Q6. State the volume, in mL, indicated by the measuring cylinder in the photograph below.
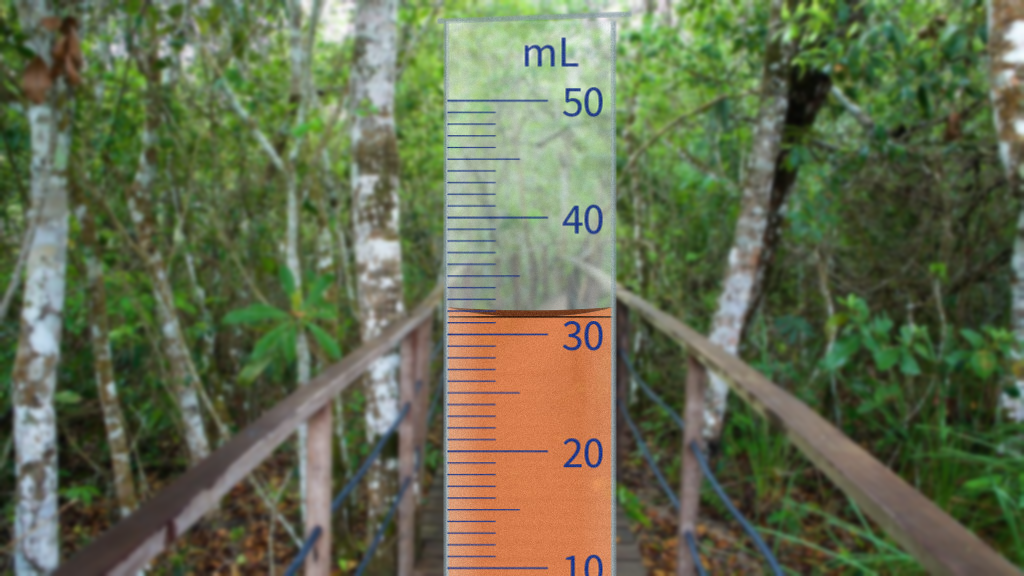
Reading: 31.5 mL
